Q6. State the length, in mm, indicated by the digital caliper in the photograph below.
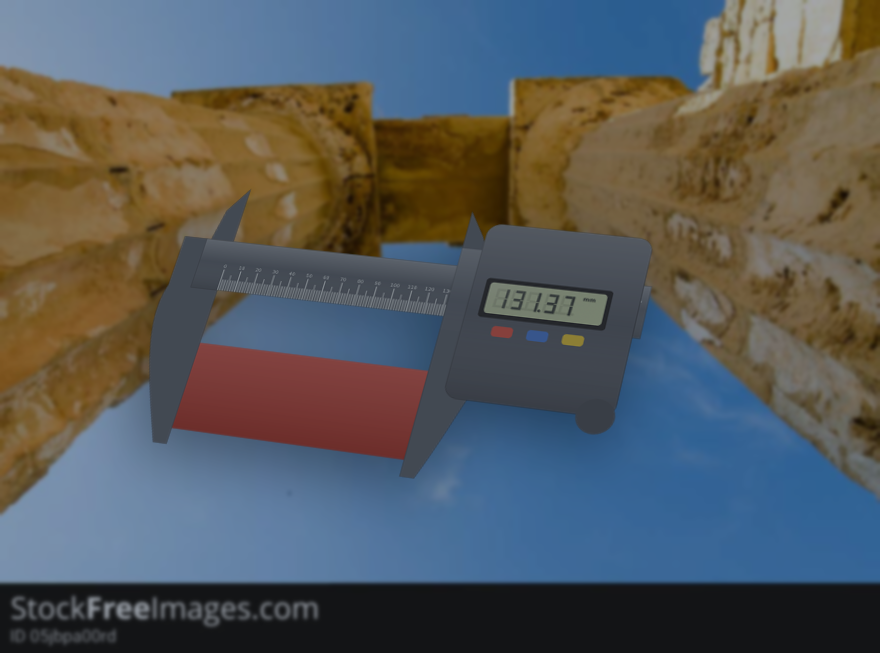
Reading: 131.37 mm
